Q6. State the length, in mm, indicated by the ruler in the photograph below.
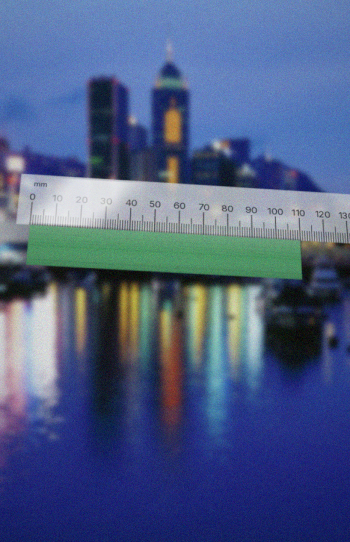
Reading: 110 mm
